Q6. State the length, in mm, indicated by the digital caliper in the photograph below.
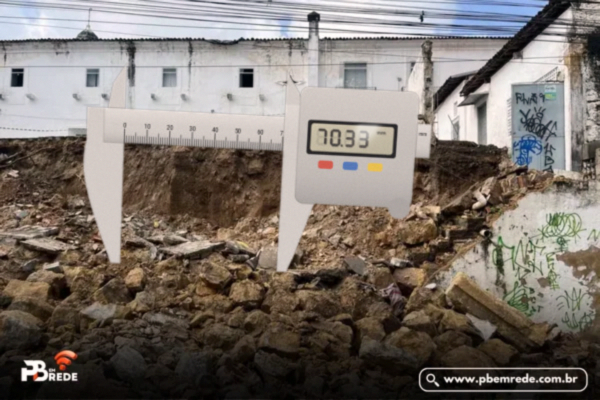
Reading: 70.33 mm
